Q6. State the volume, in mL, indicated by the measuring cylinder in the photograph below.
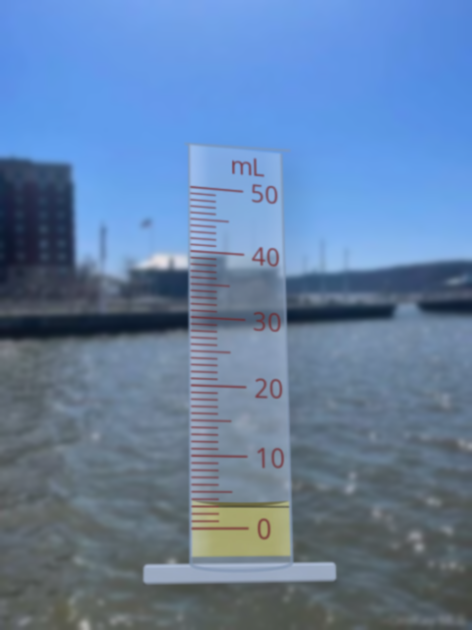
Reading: 3 mL
